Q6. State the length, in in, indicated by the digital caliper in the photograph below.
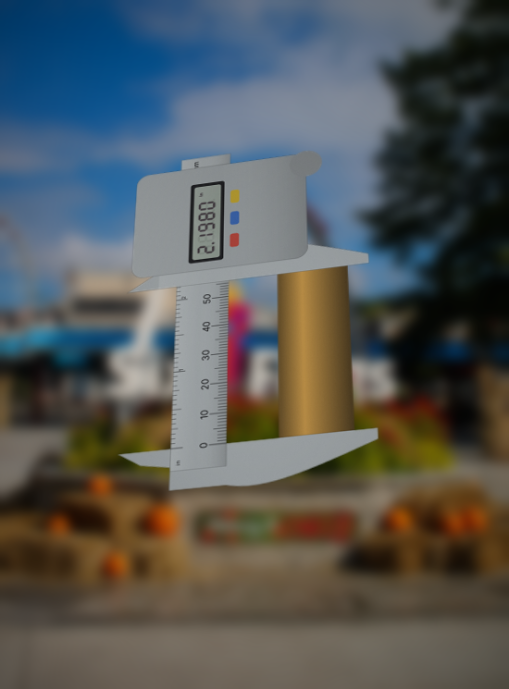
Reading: 2.1980 in
